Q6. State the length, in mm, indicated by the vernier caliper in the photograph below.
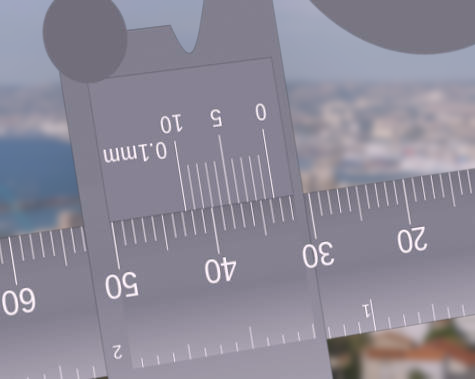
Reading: 33.6 mm
